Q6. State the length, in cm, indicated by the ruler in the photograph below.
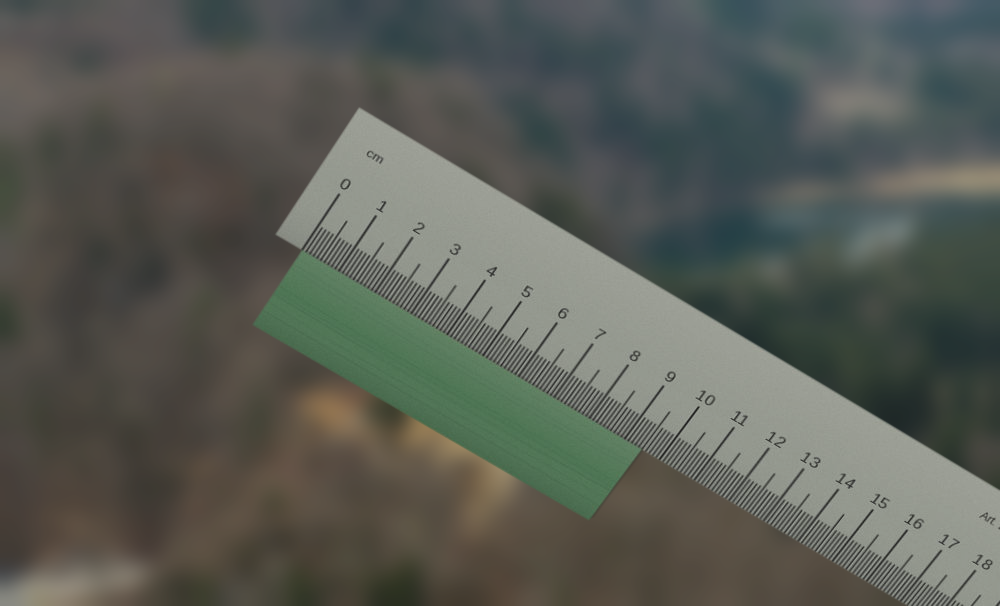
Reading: 9.5 cm
